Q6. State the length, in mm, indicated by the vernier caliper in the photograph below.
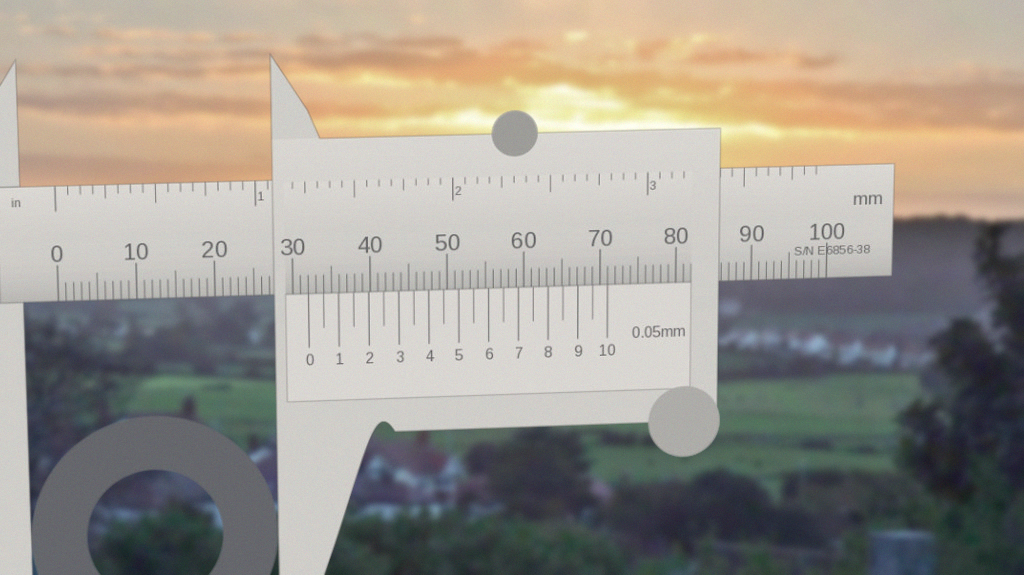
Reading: 32.0 mm
